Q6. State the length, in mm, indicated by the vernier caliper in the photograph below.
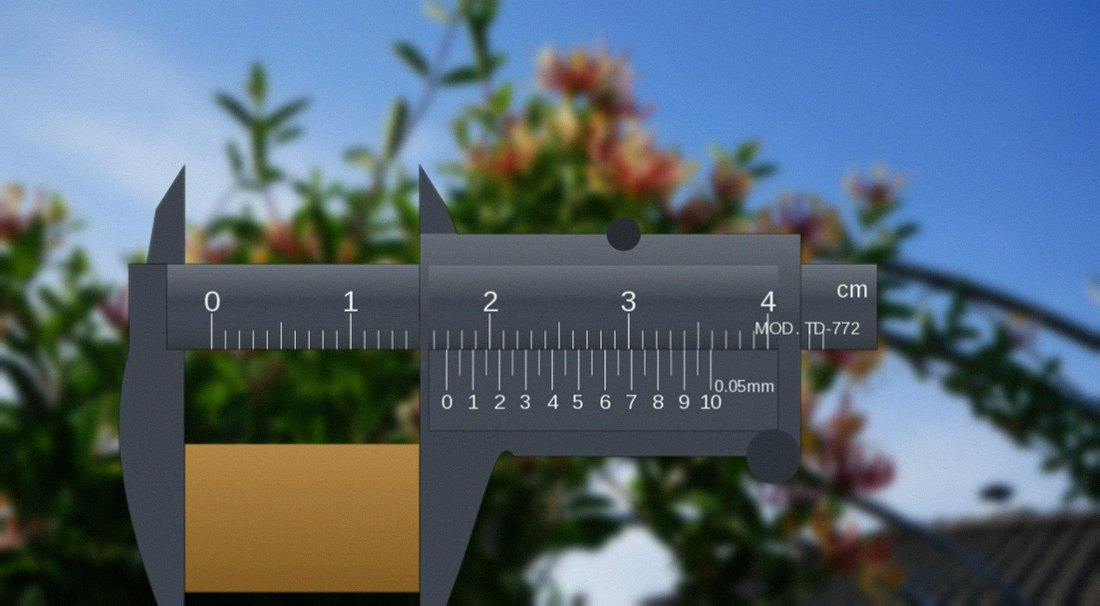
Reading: 16.9 mm
